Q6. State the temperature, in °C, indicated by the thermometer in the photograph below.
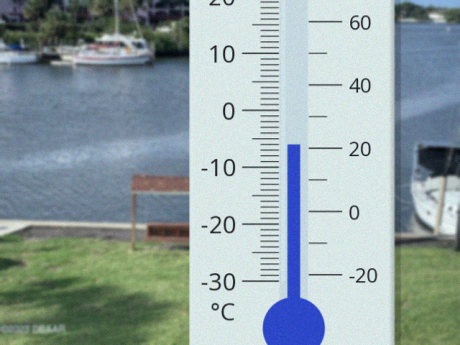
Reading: -6 °C
